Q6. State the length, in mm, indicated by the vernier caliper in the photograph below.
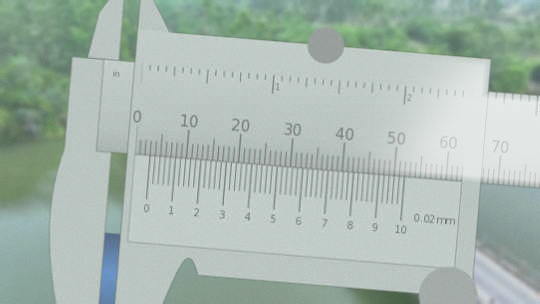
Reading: 3.0 mm
